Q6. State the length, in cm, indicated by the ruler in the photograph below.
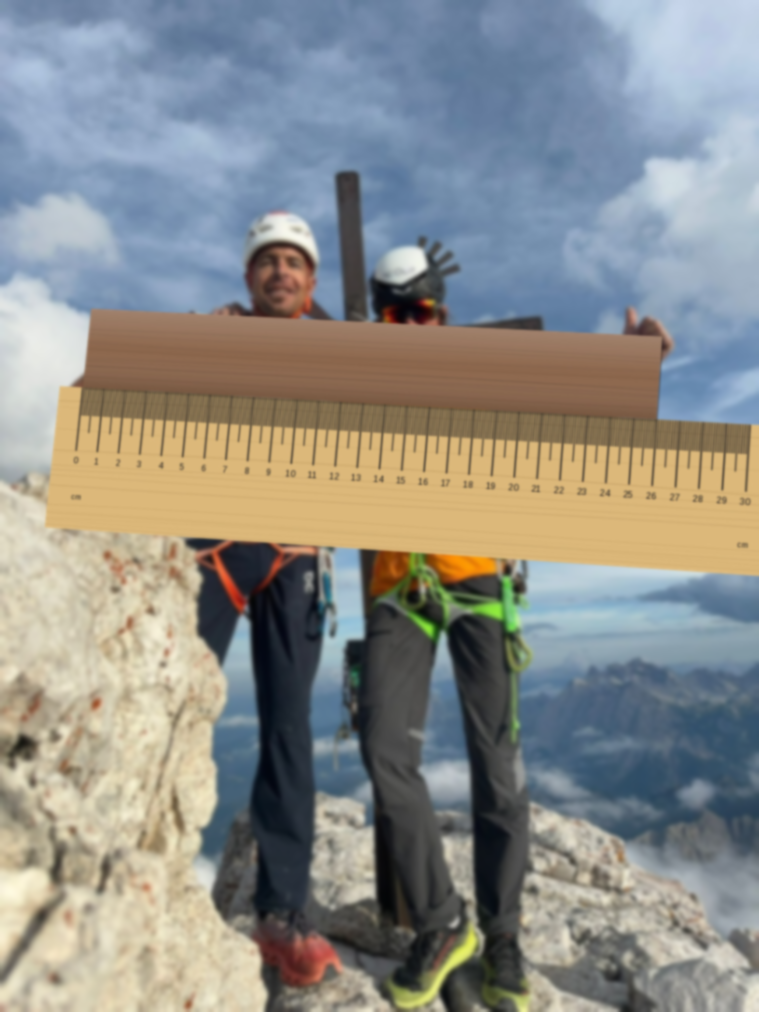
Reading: 26 cm
